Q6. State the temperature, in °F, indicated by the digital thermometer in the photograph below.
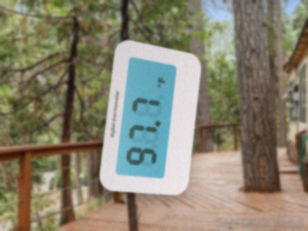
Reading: 97.7 °F
